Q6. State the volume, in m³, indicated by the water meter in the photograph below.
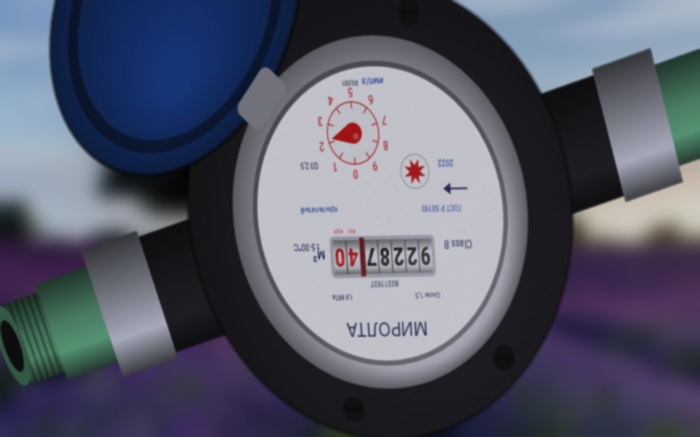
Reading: 92287.402 m³
